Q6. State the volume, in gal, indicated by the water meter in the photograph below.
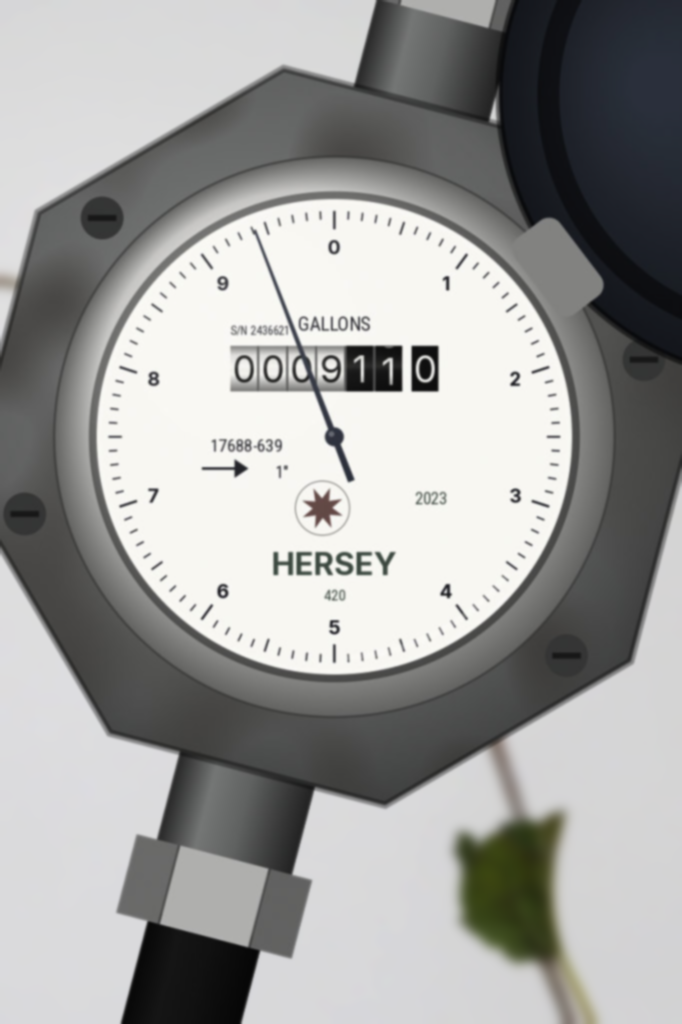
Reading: 9109.4 gal
